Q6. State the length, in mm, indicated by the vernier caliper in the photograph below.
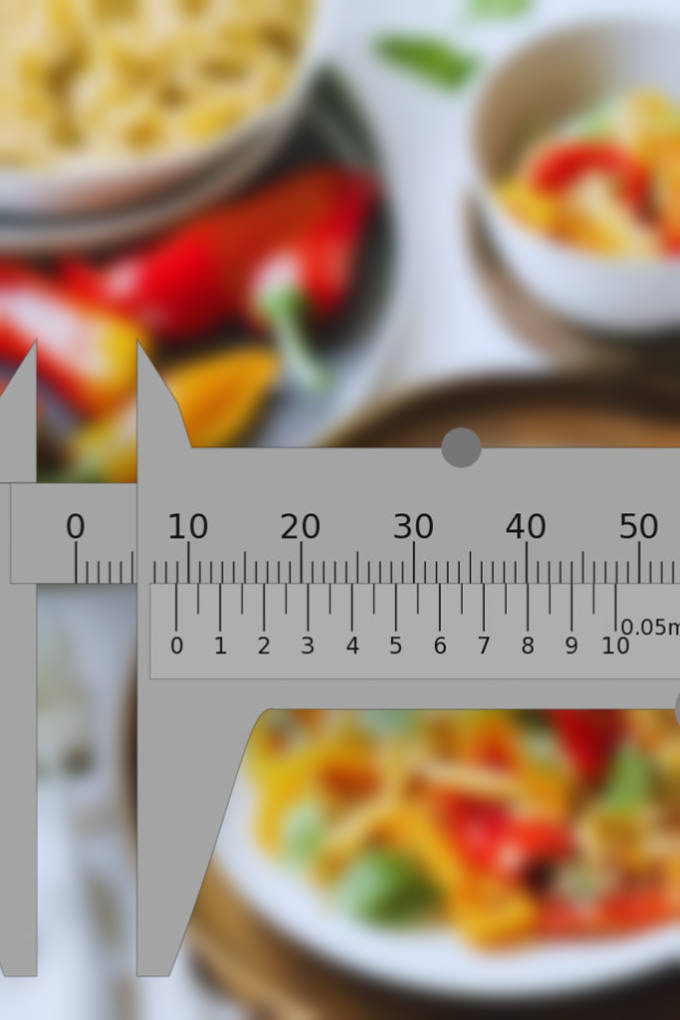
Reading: 8.9 mm
